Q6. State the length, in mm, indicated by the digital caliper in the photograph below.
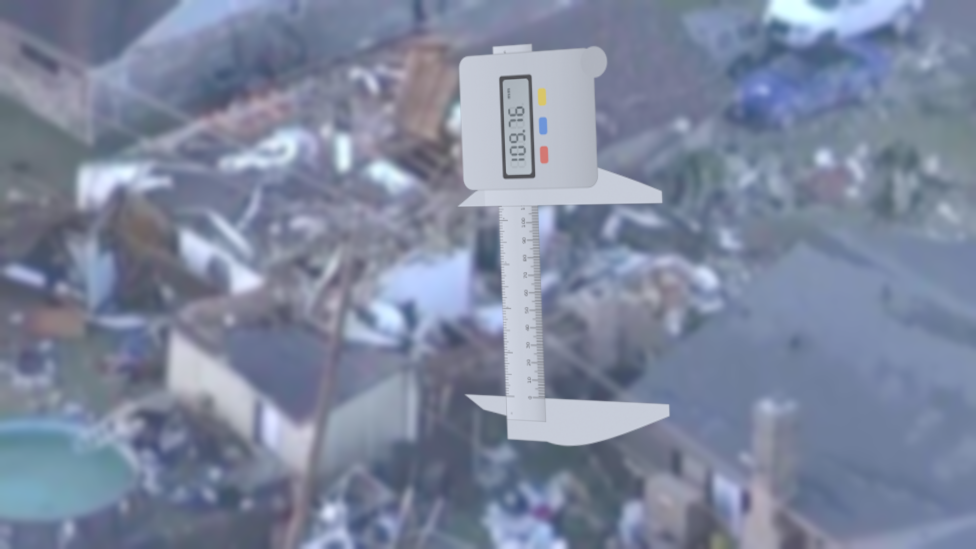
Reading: 109.76 mm
